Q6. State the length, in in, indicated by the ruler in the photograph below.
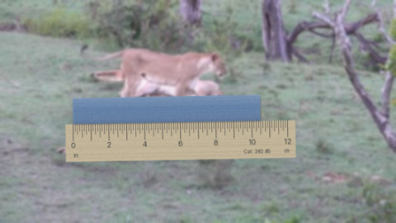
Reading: 10.5 in
